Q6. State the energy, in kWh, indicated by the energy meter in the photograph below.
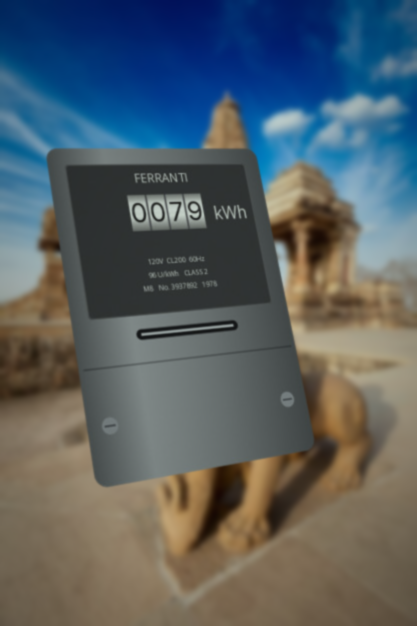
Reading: 79 kWh
